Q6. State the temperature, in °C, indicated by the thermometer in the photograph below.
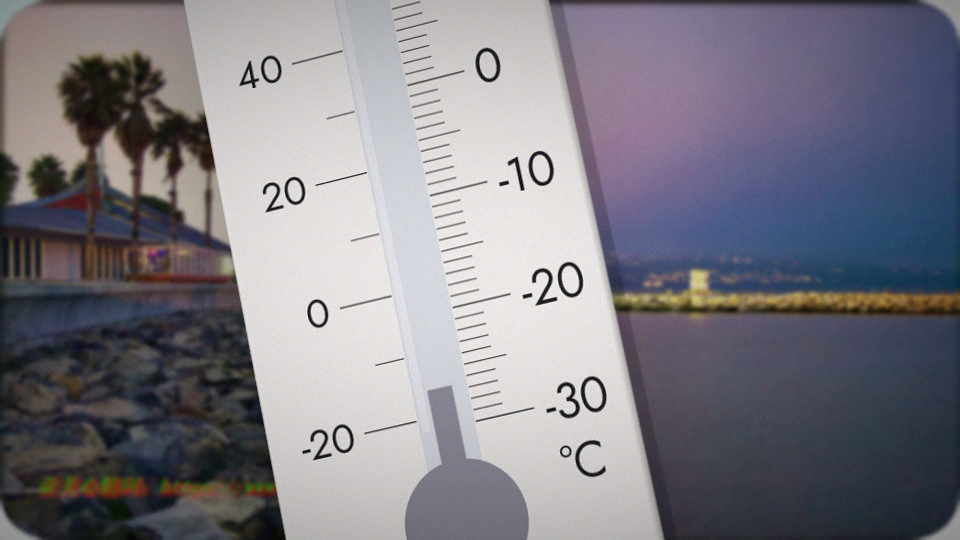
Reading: -26.5 °C
